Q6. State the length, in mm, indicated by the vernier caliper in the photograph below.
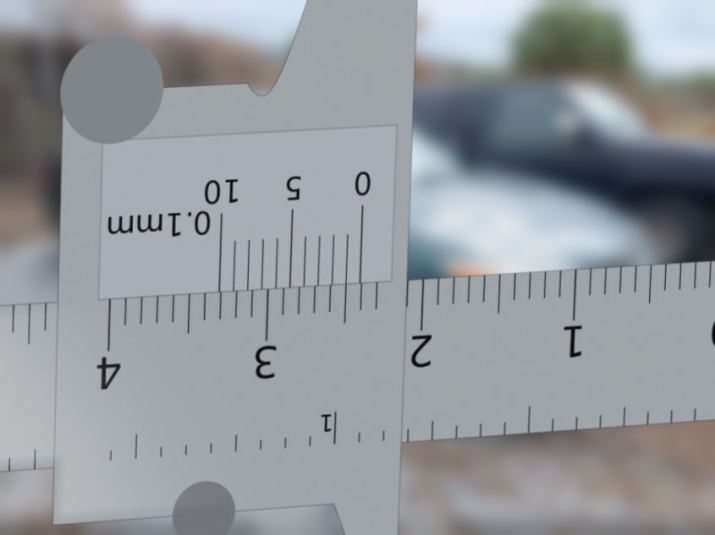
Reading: 24.1 mm
